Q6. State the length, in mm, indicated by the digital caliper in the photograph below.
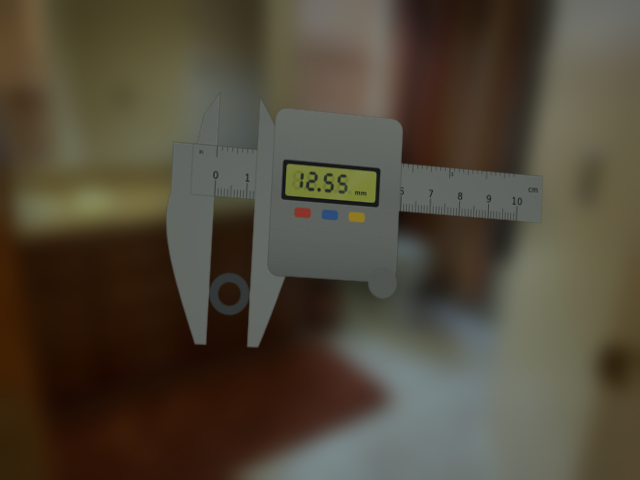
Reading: 12.55 mm
